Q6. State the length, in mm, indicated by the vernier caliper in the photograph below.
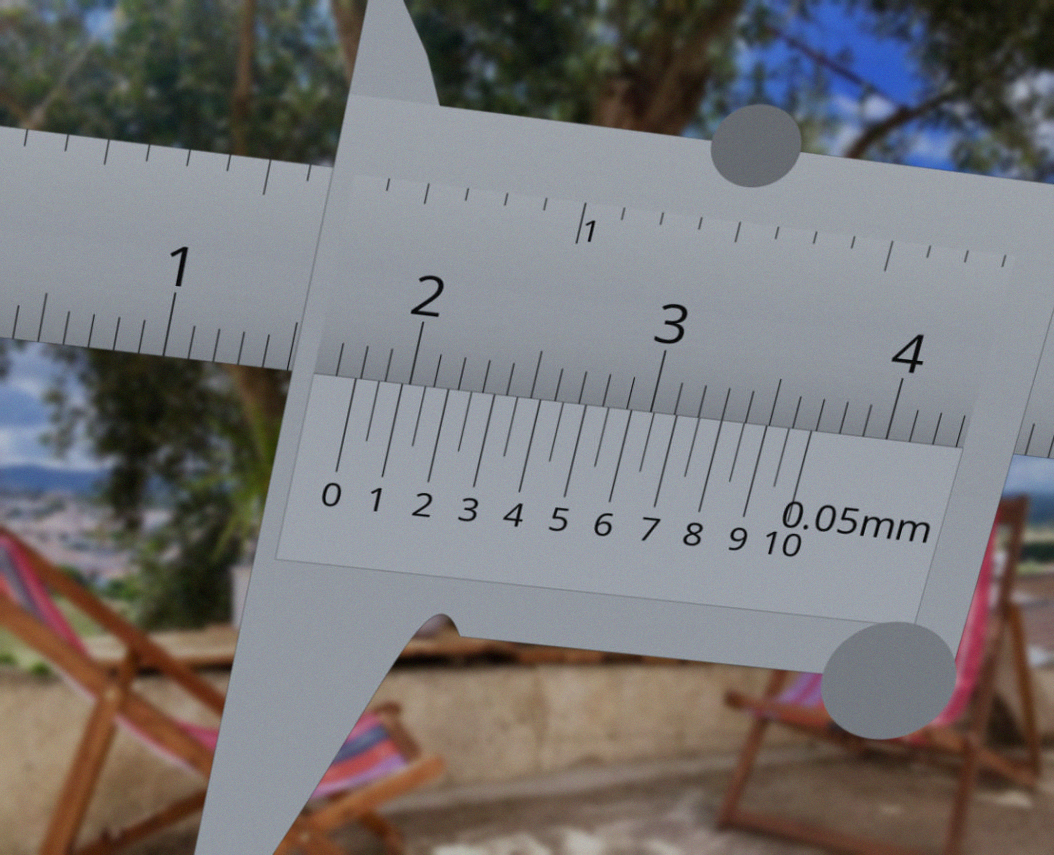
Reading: 17.80 mm
